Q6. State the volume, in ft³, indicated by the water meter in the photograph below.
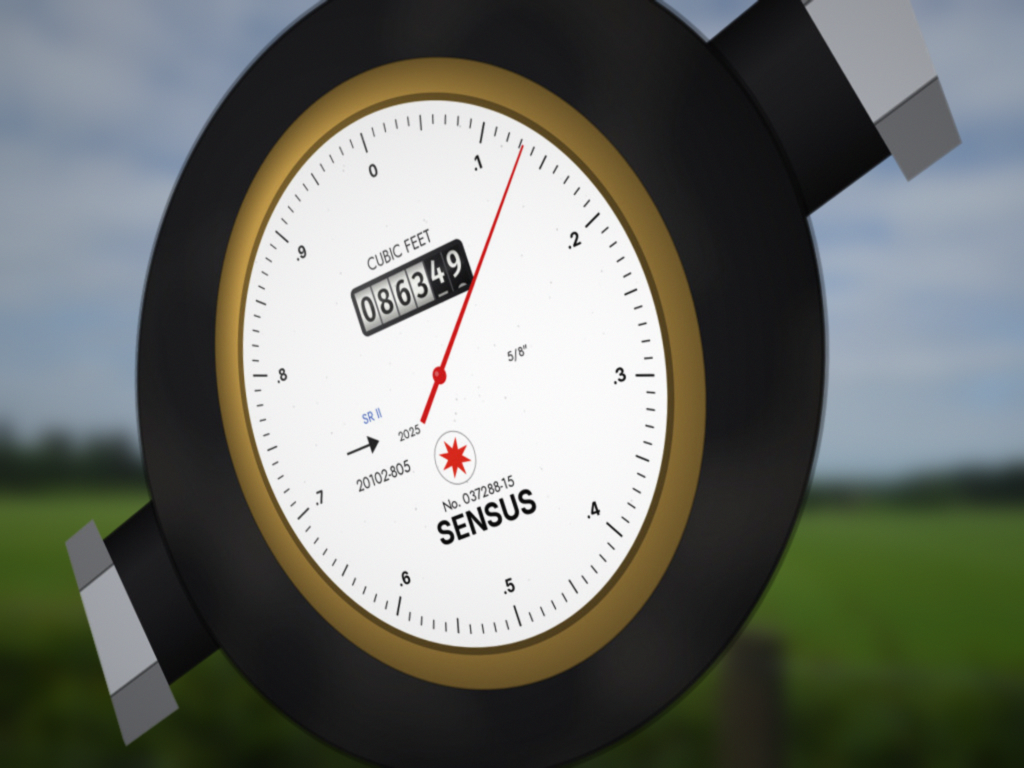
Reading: 86349.13 ft³
